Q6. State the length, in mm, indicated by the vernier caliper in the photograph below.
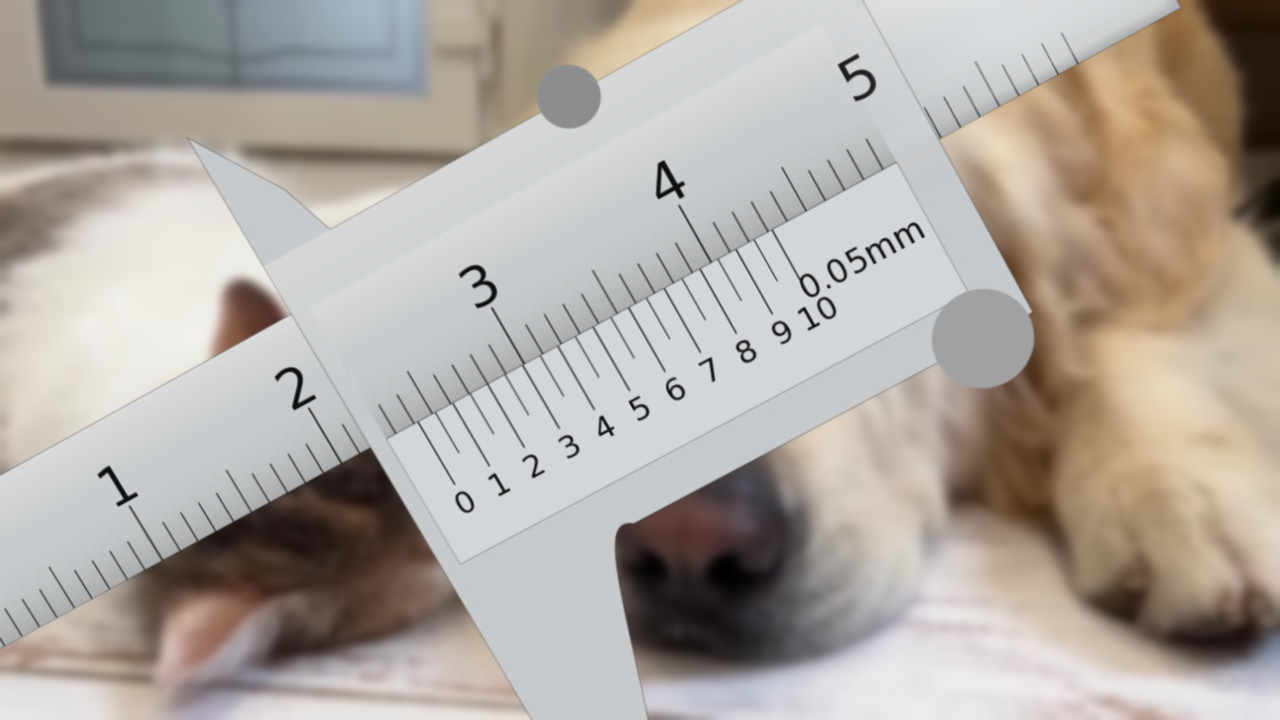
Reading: 24.2 mm
